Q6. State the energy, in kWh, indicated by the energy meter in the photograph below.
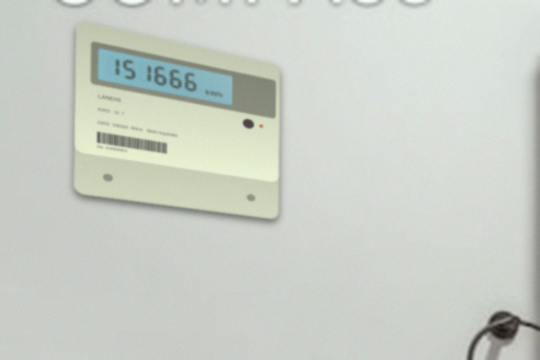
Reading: 151666 kWh
